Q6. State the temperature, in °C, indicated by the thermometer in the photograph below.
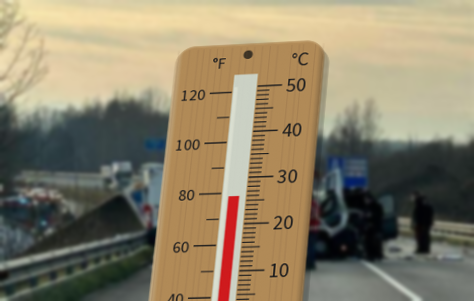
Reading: 26 °C
